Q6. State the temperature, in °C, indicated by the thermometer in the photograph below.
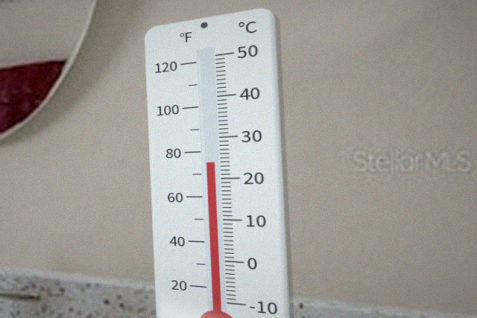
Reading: 24 °C
